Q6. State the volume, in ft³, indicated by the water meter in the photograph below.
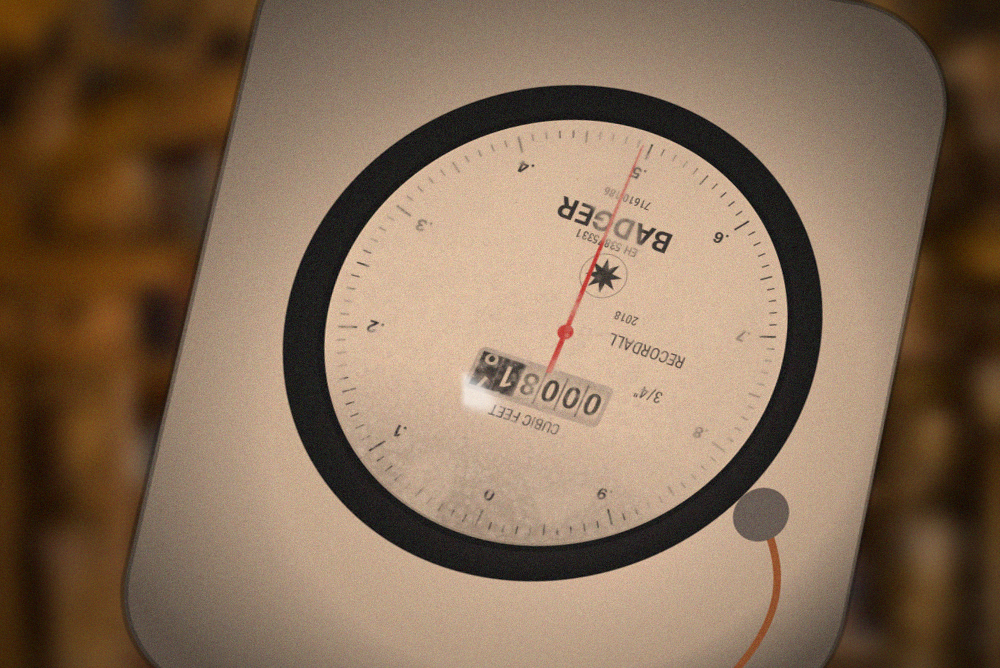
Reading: 817.49 ft³
